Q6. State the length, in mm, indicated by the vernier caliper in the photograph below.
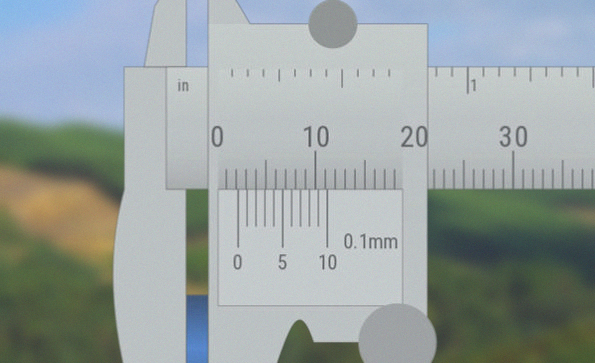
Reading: 2.2 mm
